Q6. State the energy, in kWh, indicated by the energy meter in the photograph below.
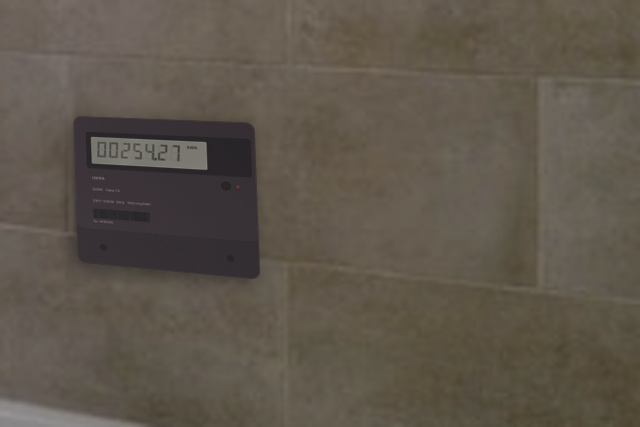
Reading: 254.27 kWh
